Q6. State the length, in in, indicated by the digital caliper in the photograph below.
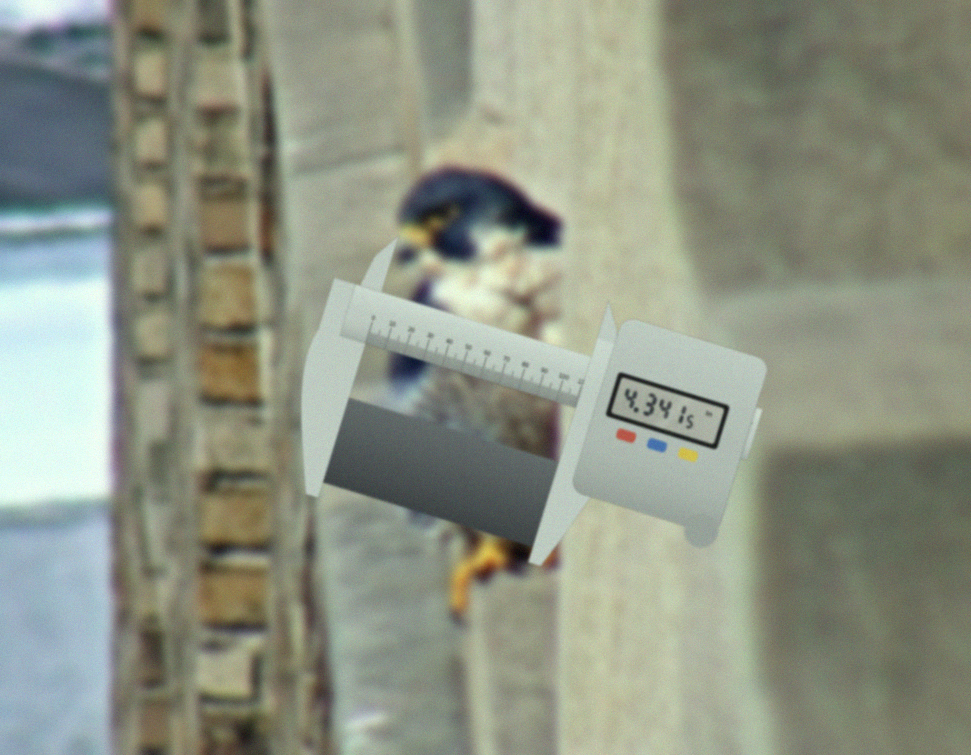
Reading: 4.3415 in
